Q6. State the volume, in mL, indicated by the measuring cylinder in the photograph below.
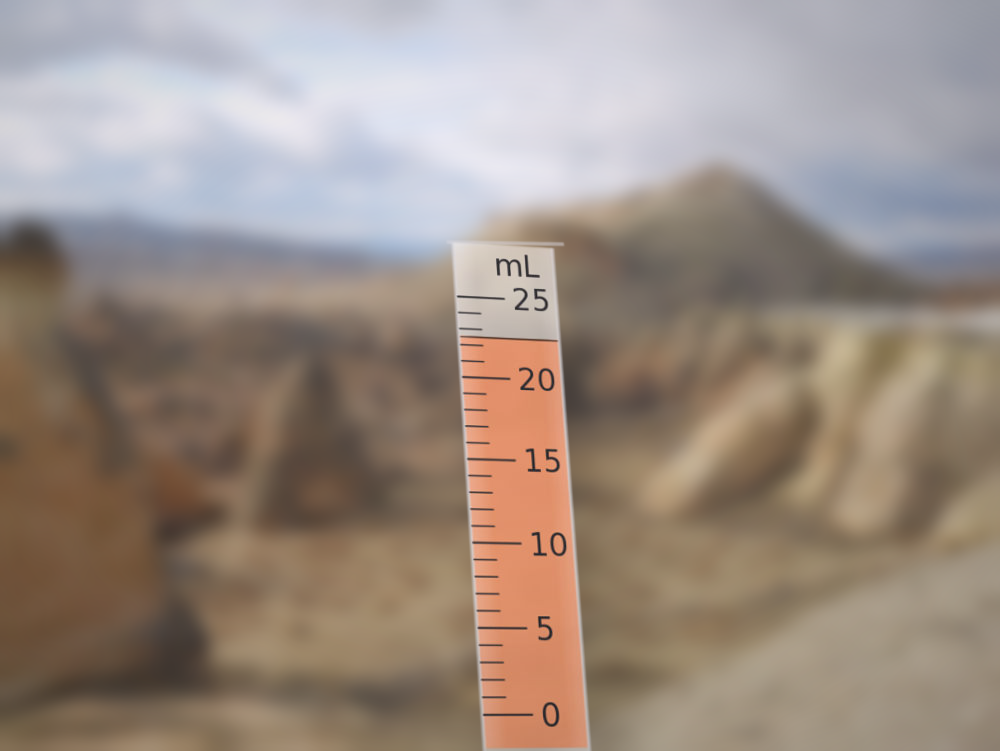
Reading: 22.5 mL
